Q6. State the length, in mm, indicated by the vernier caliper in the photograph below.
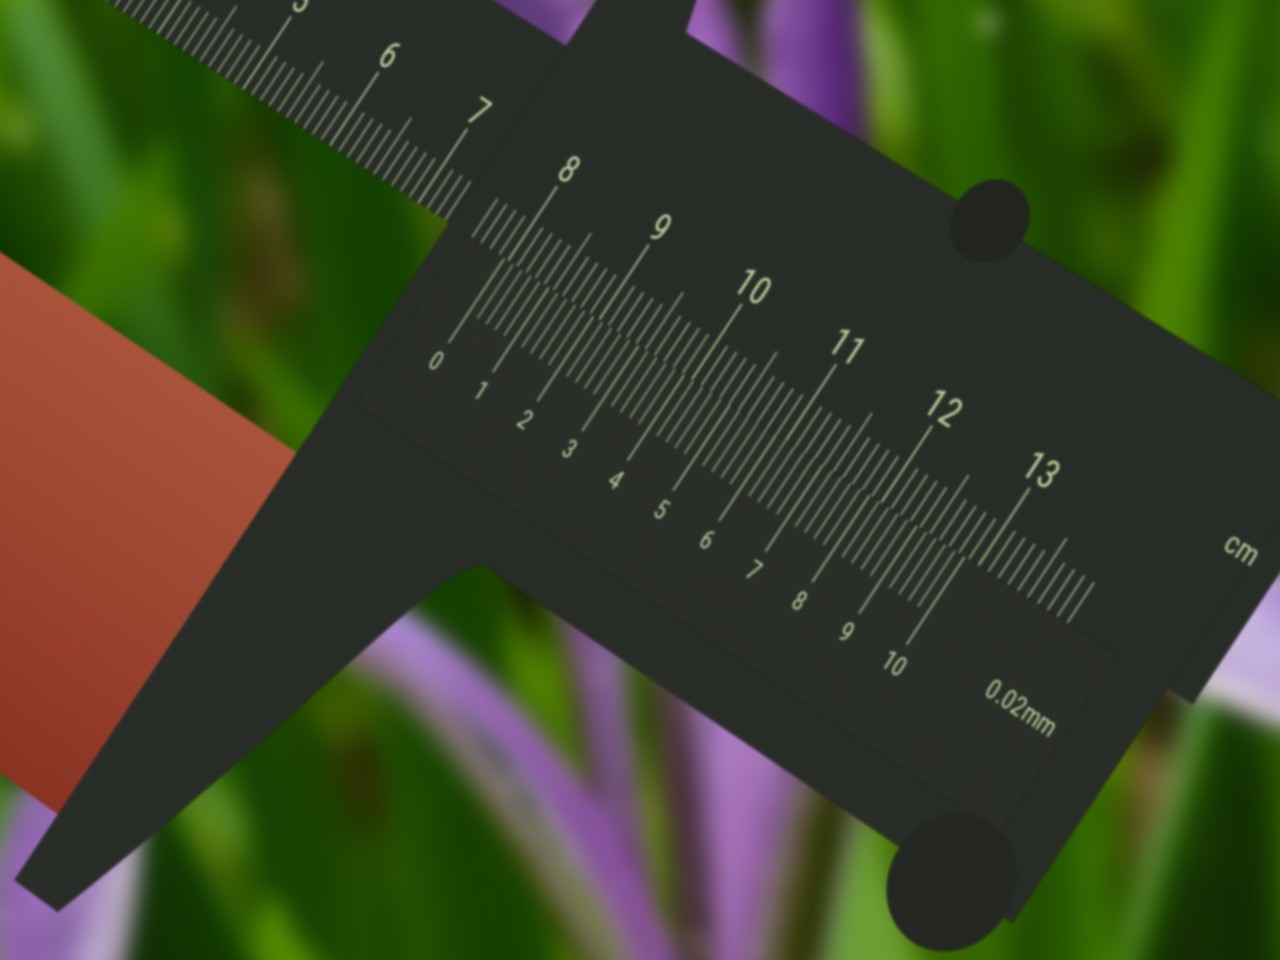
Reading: 79.6 mm
